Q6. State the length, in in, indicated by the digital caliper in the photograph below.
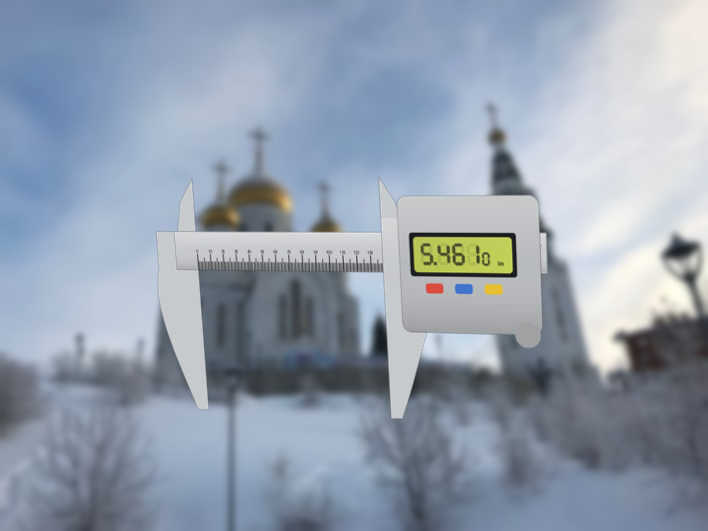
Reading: 5.4610 in
